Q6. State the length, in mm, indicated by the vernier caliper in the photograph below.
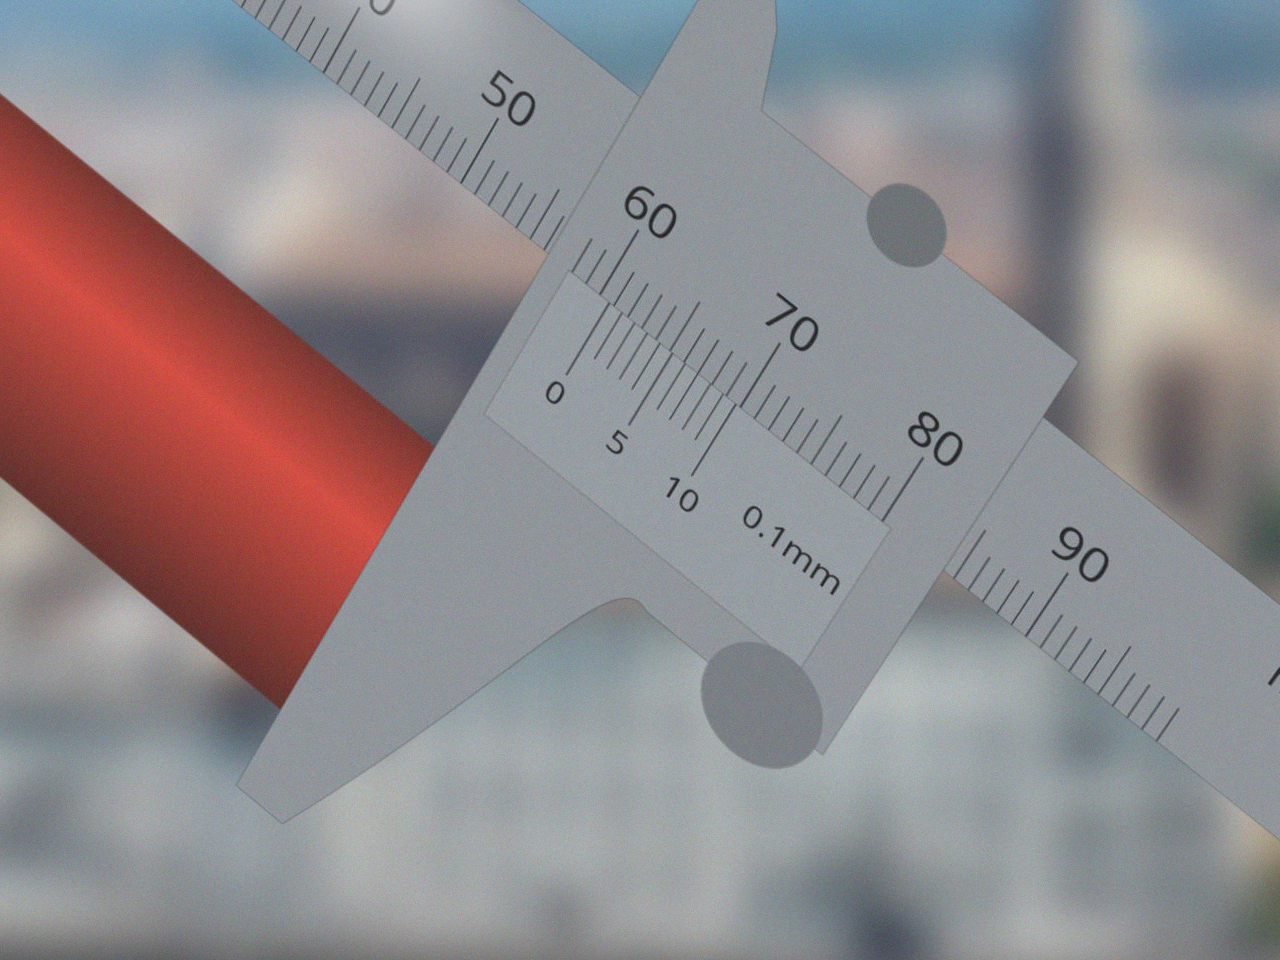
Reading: 60.7 mm
